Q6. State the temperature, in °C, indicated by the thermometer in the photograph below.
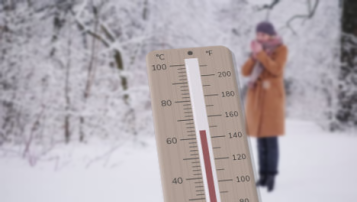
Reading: 64 °C
